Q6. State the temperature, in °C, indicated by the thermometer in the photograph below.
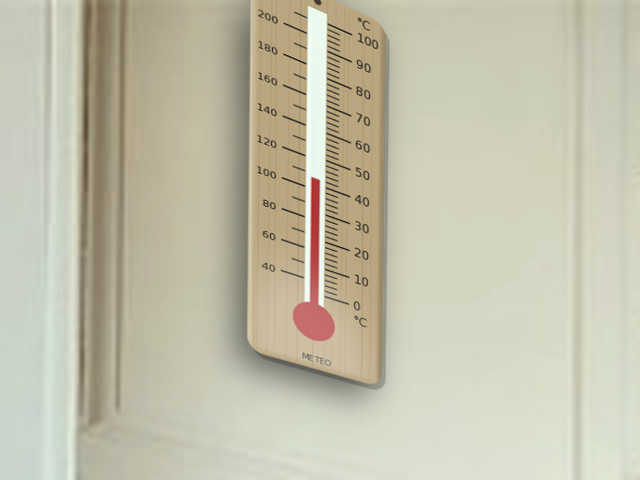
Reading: 42 °C
